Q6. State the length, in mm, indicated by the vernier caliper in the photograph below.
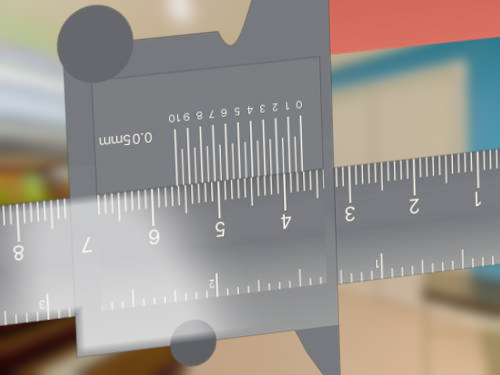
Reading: 37.2 mm
